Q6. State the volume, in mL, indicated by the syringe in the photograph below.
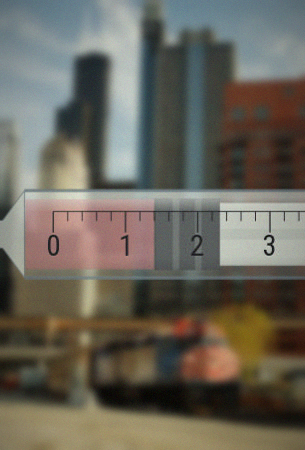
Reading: 1.4 mL
